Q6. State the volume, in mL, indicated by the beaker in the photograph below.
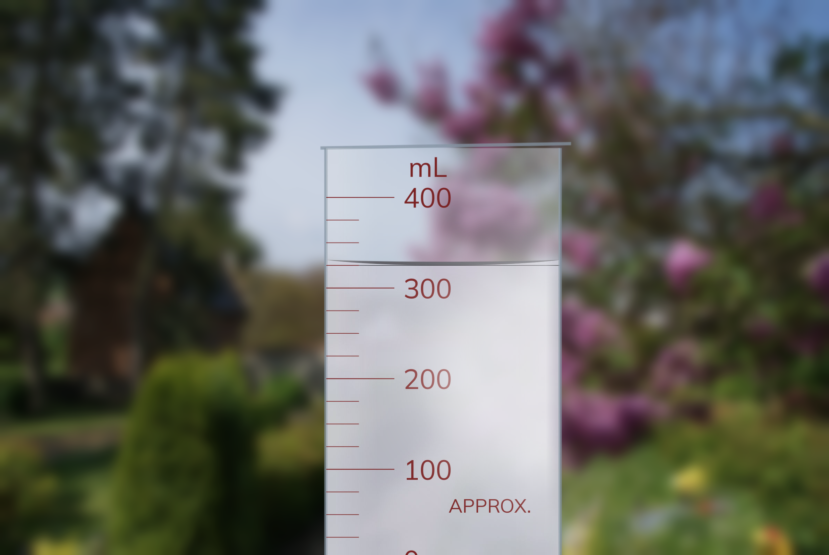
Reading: 325 mL
